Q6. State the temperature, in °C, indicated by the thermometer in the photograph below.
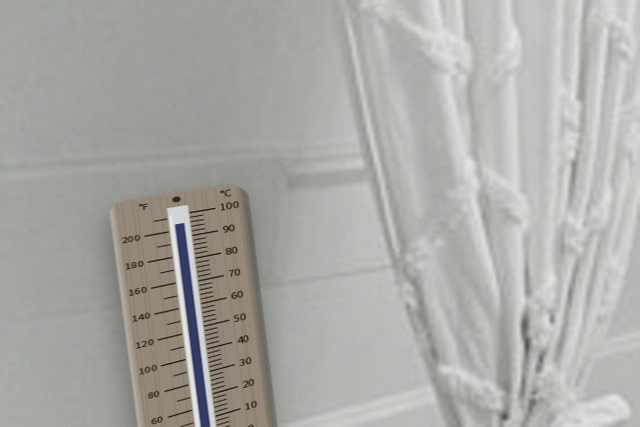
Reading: 96 °C
